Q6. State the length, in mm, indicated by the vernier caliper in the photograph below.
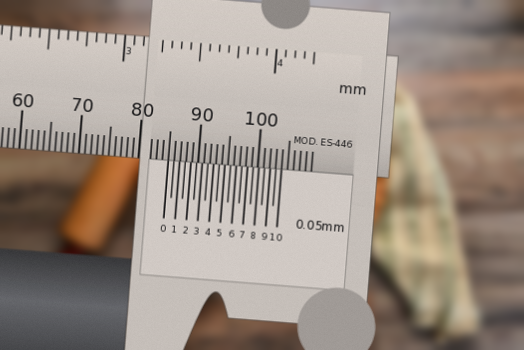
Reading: 85.0 mm
